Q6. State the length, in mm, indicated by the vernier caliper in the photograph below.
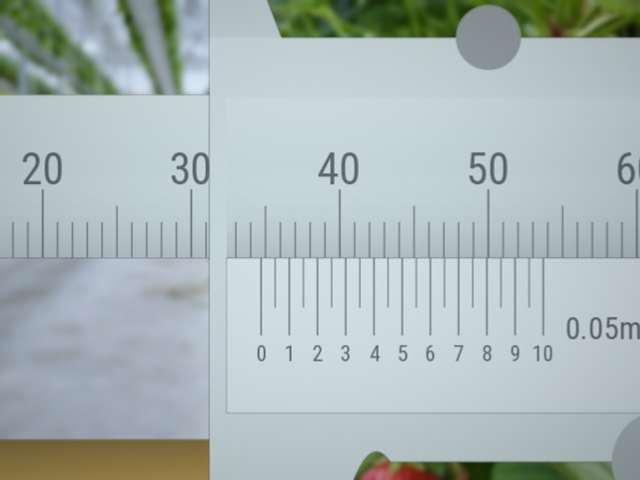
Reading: 34.7 mm
